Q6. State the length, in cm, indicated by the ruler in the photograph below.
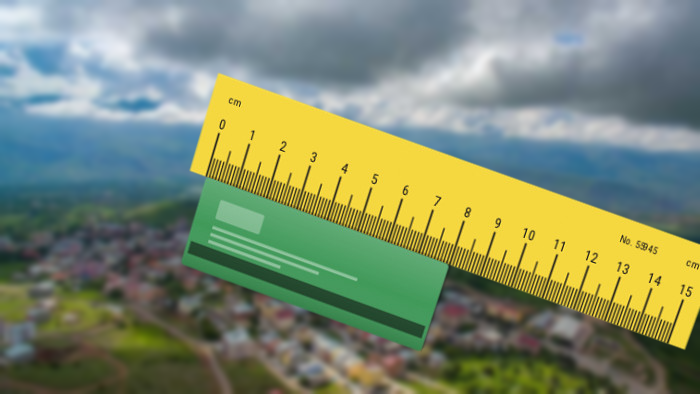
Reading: 8 cm
